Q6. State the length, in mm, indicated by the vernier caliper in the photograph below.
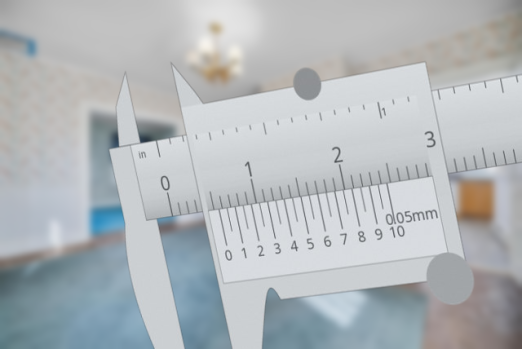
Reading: 5.6 mm
